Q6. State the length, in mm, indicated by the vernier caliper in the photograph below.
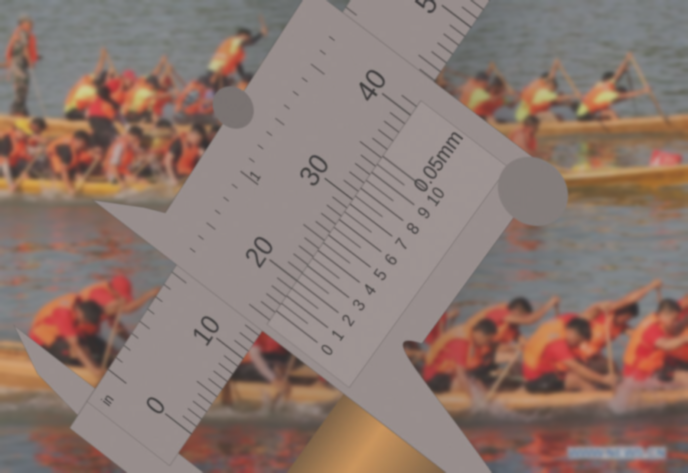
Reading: 16.2 mm
